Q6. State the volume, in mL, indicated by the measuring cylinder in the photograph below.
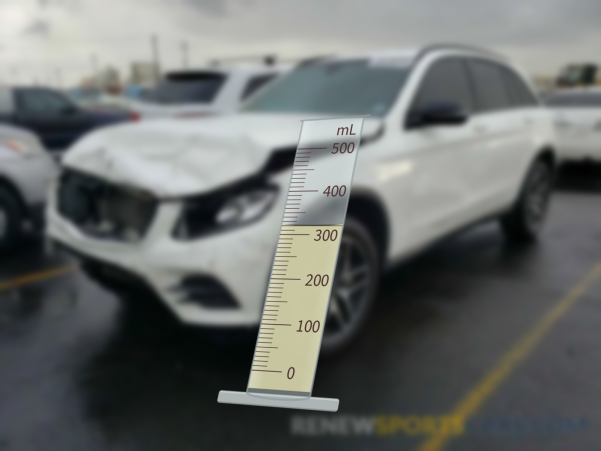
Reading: 320 mL
